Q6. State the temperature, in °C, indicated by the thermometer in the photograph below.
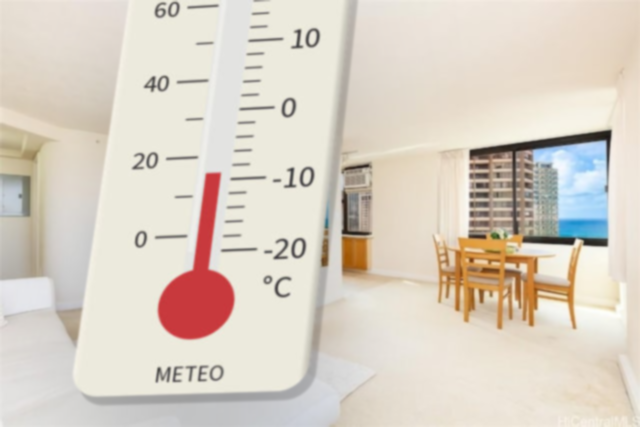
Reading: -9 °C
